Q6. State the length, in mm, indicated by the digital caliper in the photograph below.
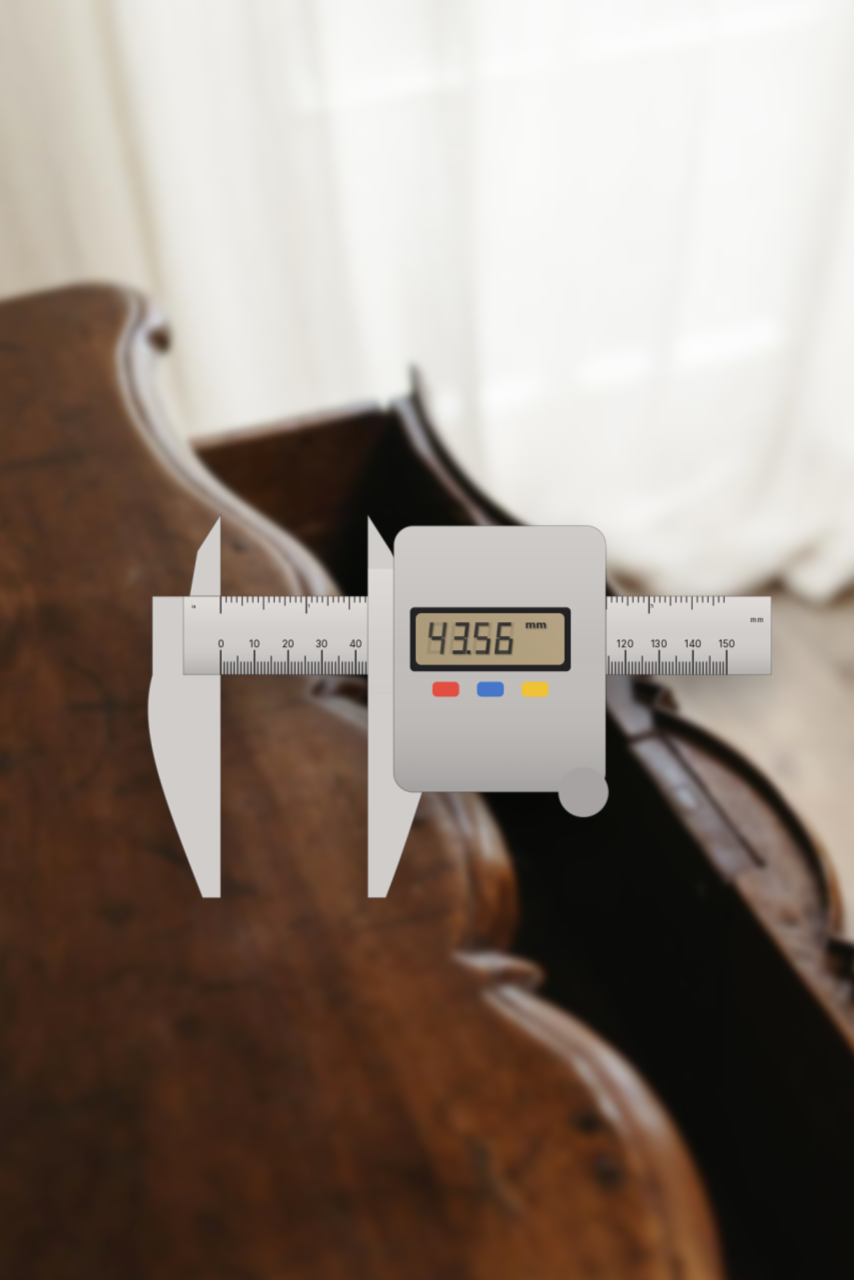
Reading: 43.56 mm
